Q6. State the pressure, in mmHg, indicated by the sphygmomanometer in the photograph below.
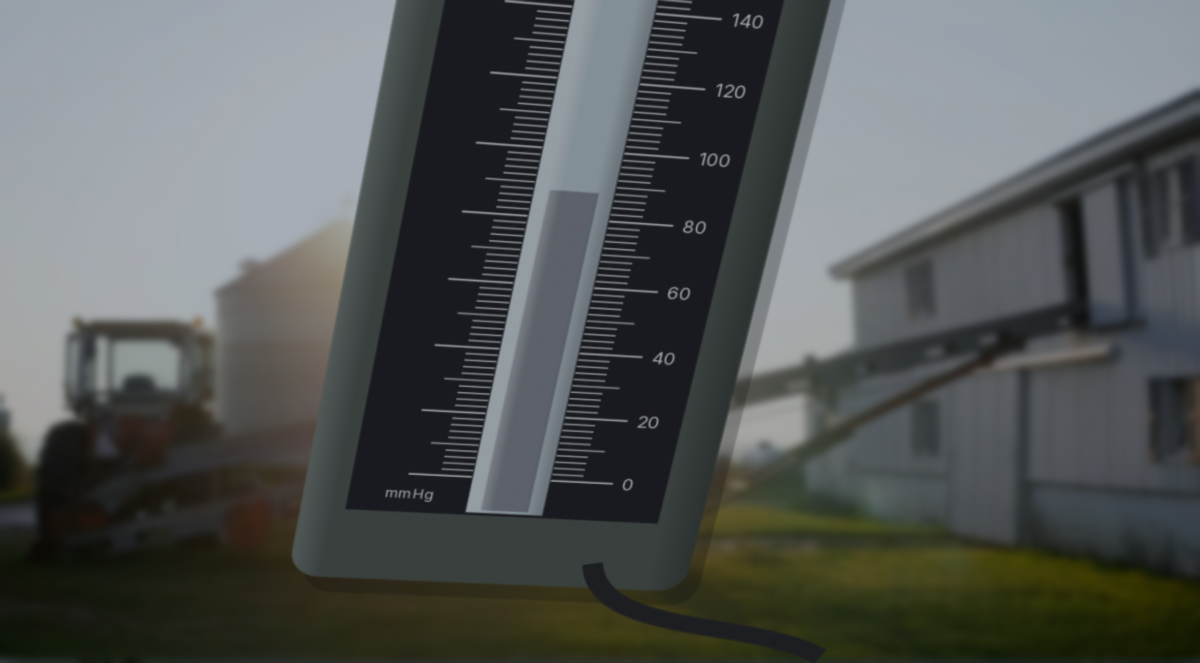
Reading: 88 mmHg
